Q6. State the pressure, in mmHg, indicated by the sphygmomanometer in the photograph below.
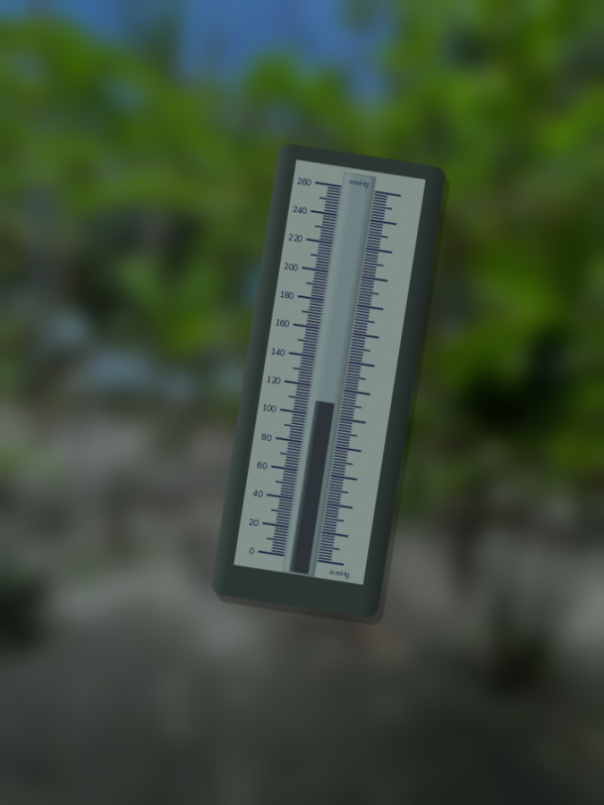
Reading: 110 mmHg
